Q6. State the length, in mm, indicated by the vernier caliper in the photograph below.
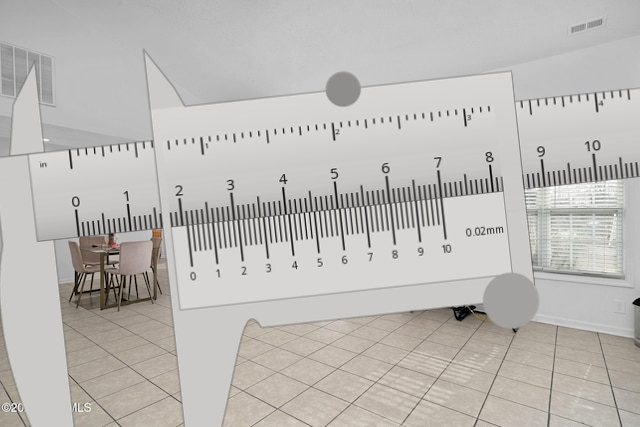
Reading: 21.0 mm
